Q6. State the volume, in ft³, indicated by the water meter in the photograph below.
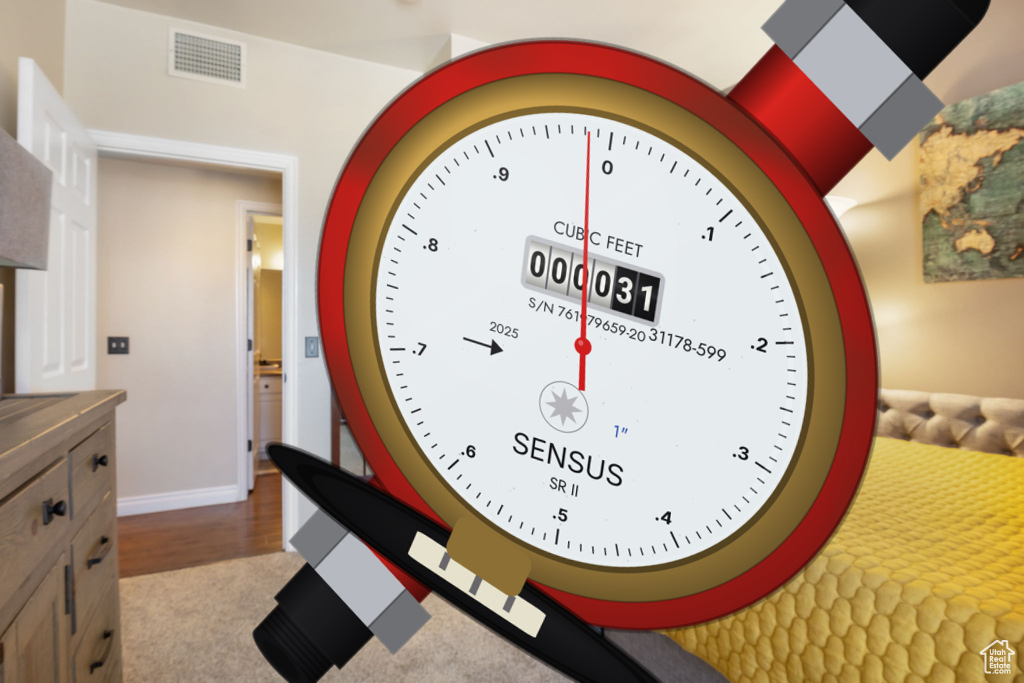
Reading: 30.98 ft³
